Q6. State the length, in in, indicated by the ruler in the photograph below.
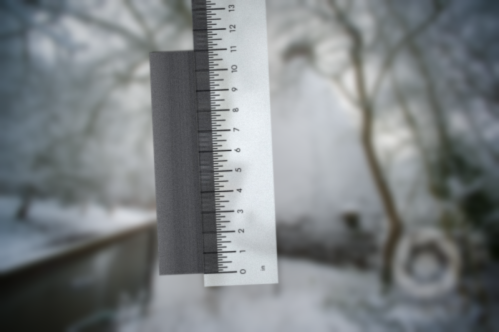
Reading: 11 in
